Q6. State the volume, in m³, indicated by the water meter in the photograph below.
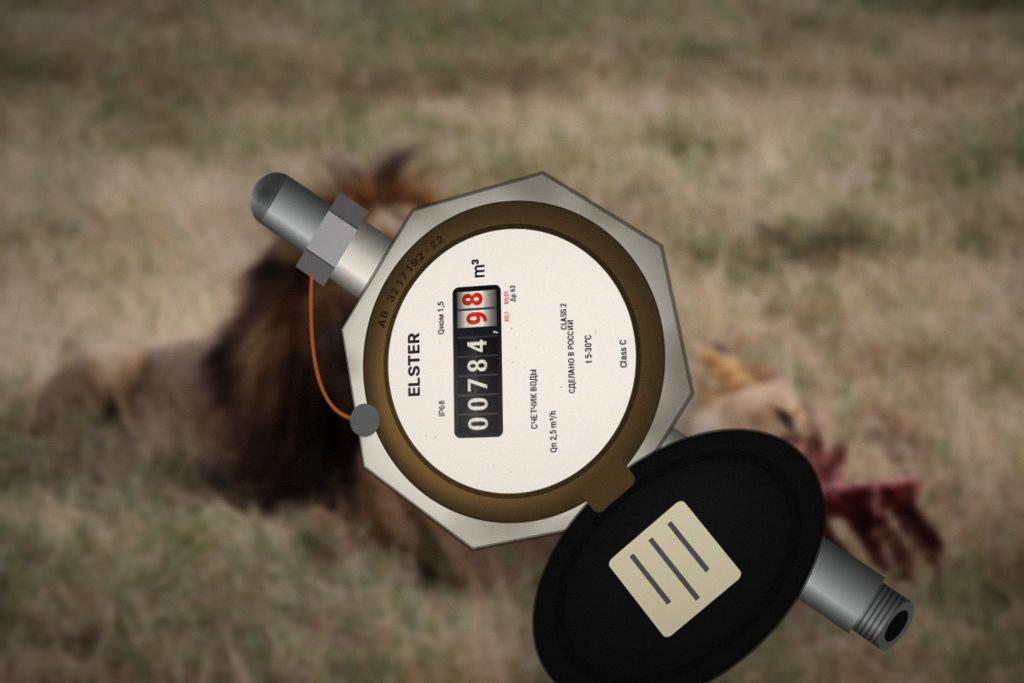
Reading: 784.98 m³
